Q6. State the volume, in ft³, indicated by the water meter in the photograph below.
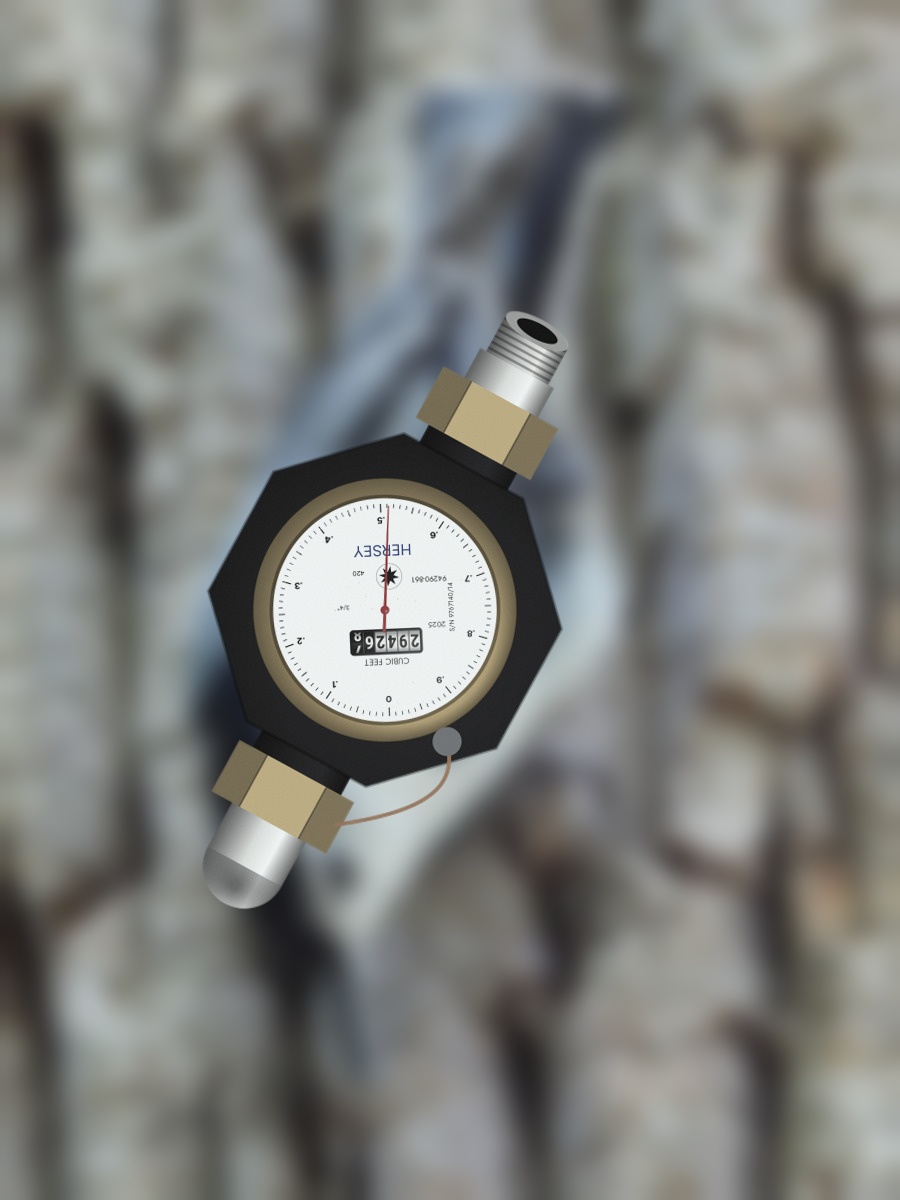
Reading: 294267.51 ft³
